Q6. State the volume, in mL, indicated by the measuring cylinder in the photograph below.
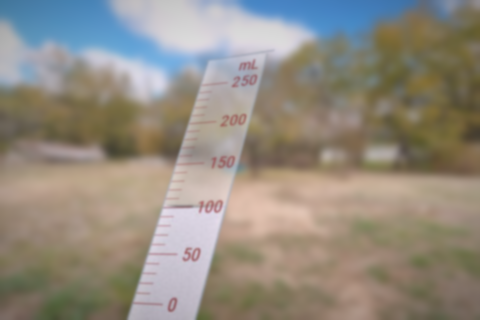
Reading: 100 mL
